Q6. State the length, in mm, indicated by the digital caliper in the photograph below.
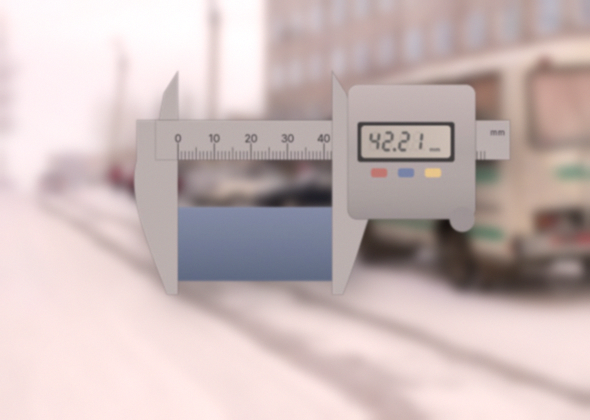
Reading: 42.21 mm
